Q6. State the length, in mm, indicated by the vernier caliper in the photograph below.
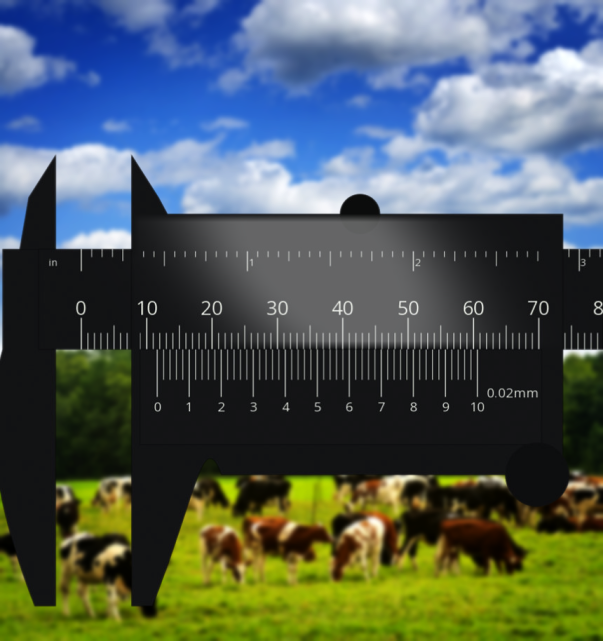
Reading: 11.6 mm
